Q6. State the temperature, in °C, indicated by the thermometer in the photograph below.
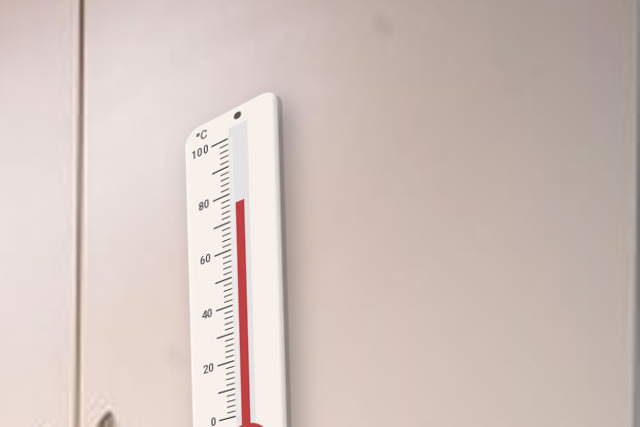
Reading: 76 °C
